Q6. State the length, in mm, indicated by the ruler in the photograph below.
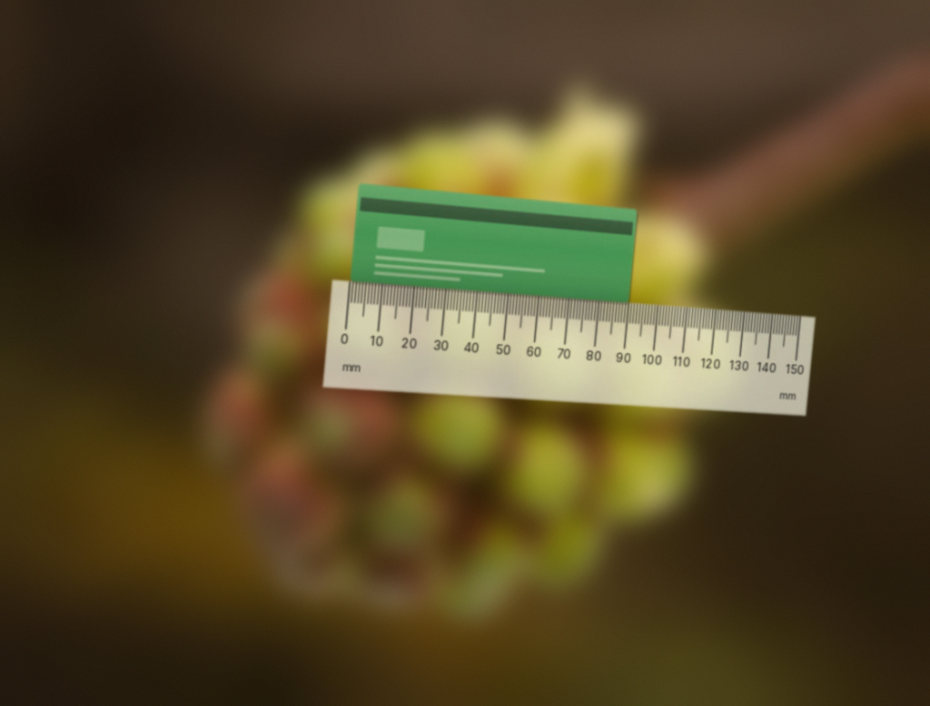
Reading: 90 mm
